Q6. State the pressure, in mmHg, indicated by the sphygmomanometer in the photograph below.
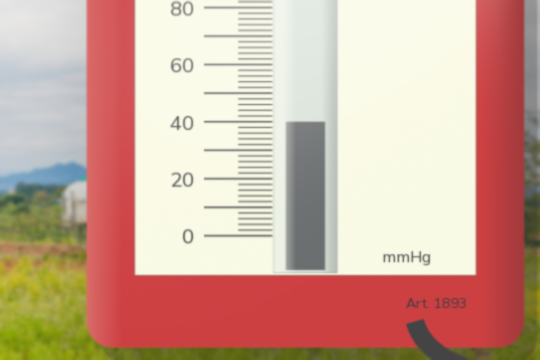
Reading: 40 mmHg
